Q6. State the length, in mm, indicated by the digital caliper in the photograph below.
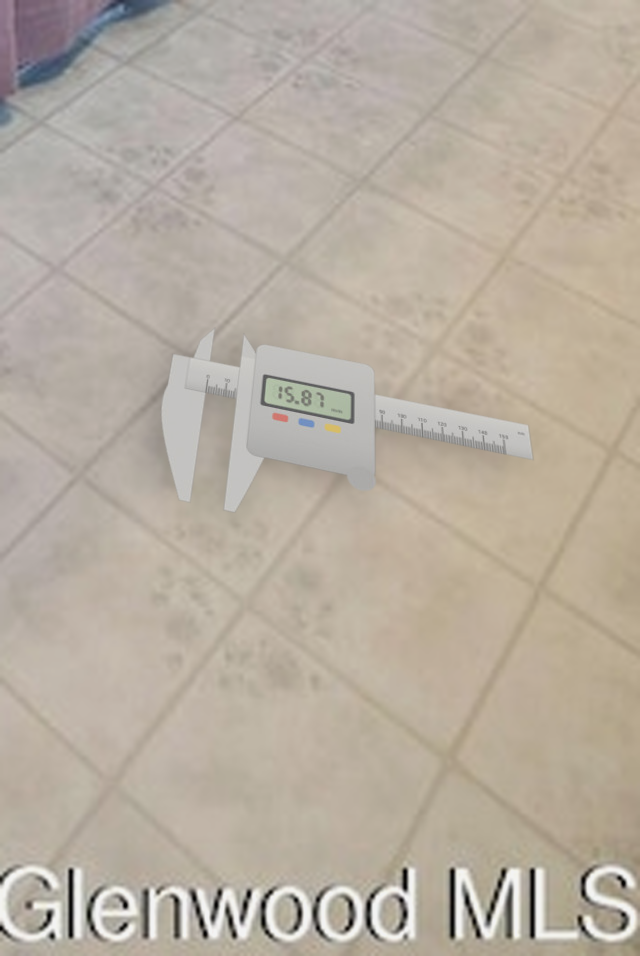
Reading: 15.87 mm
